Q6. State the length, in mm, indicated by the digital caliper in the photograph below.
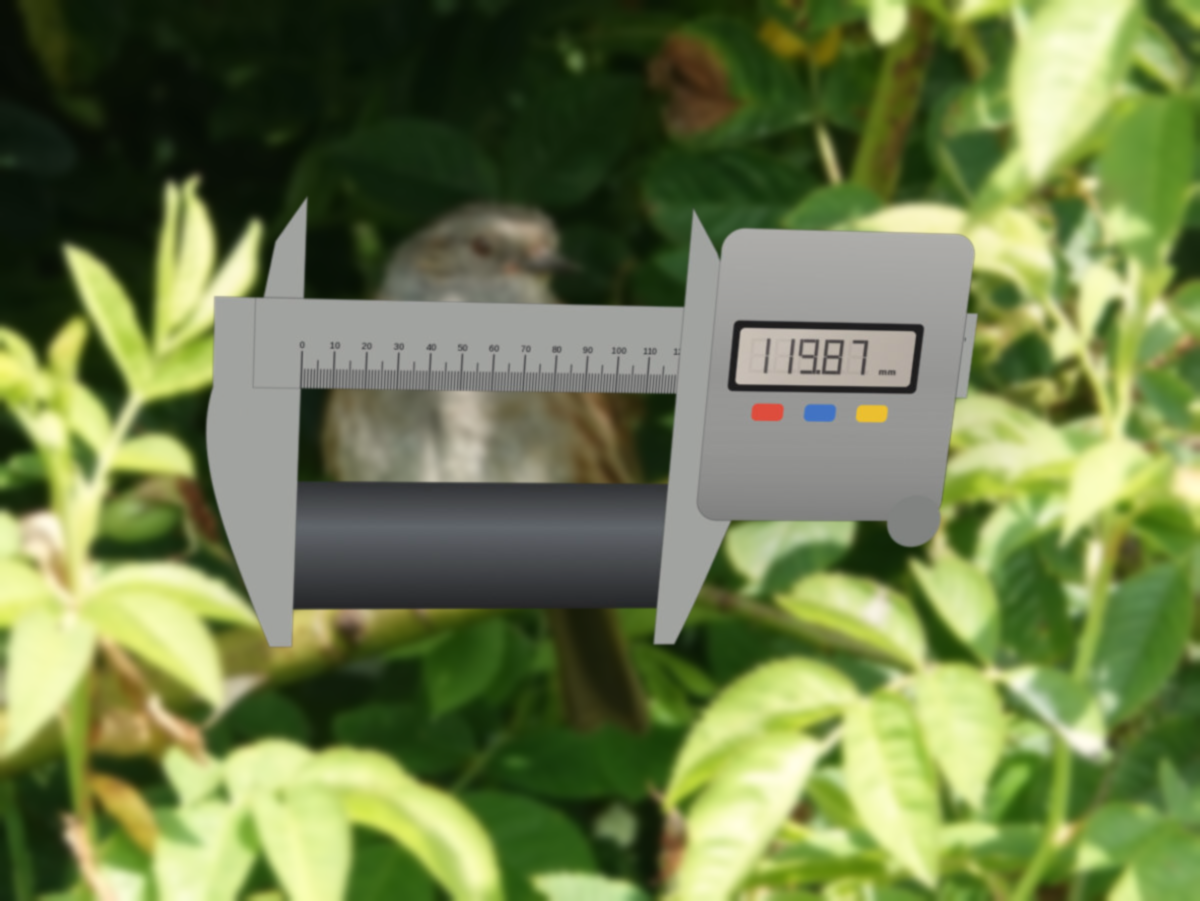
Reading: 119.87 mm
